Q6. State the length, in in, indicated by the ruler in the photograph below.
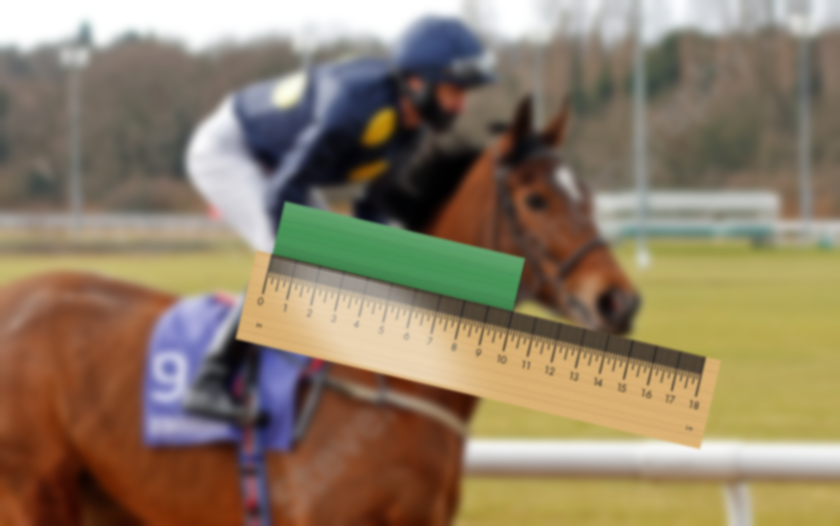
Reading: 10 in
